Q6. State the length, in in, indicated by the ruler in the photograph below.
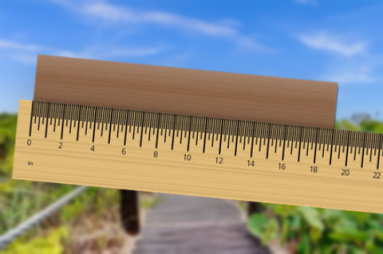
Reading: 19 in
